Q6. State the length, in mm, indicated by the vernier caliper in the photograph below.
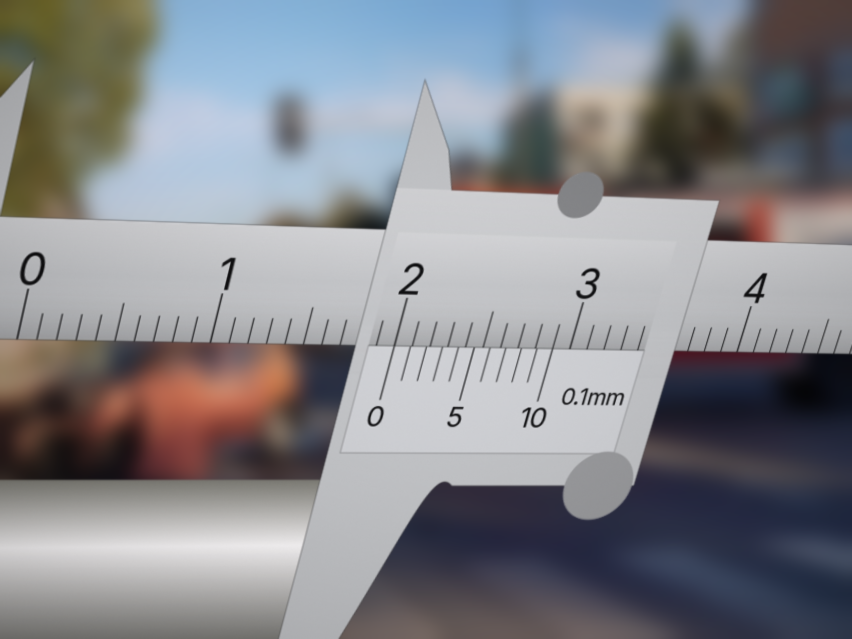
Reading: 20.0 mm
